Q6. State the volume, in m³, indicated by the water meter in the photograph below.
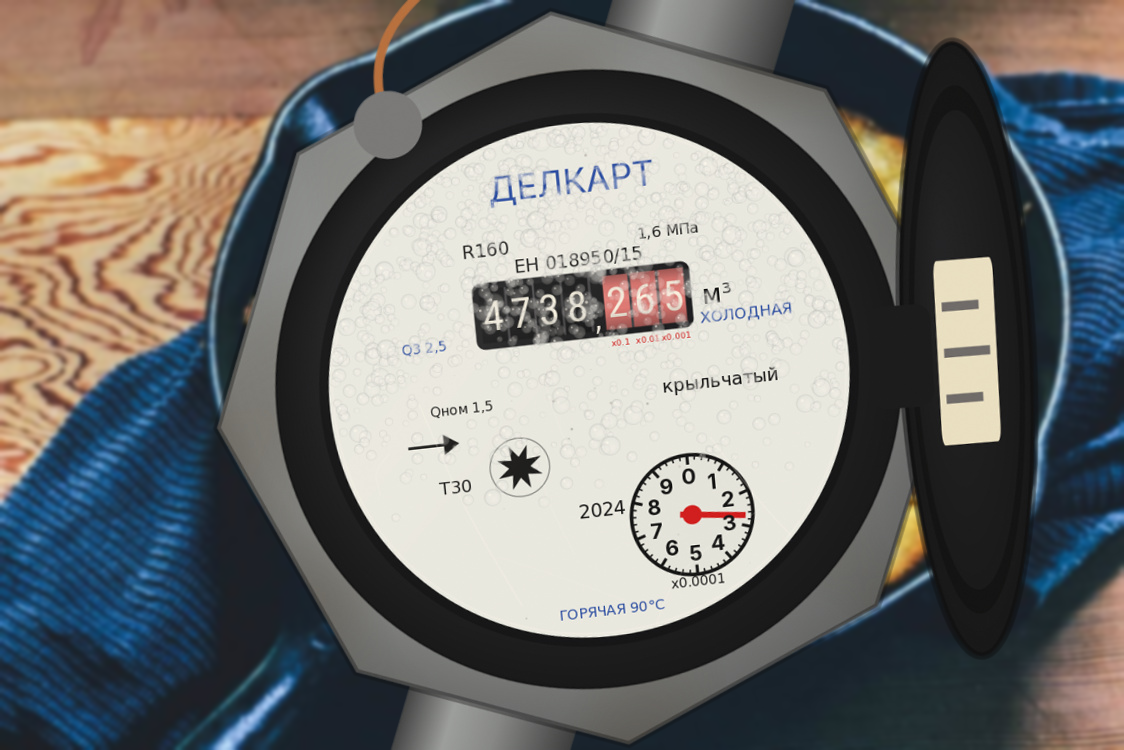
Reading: 4738.2652 m³
